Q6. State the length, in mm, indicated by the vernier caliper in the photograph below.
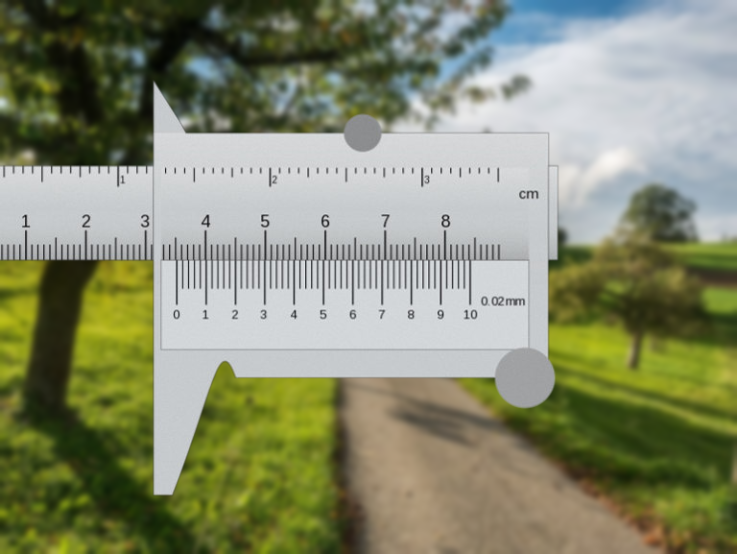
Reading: 35.2 mm
